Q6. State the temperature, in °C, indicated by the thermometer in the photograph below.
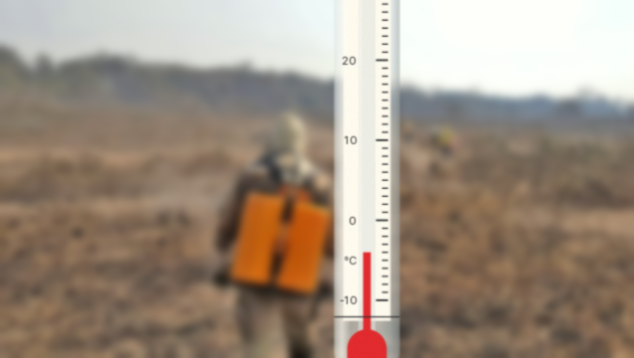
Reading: -4 °C
